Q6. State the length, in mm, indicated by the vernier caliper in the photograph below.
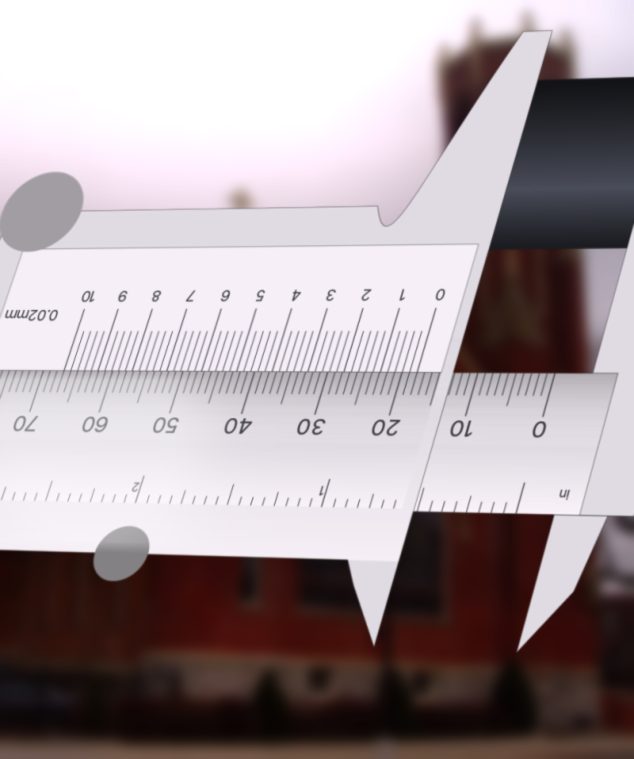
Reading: 18.0 mm
